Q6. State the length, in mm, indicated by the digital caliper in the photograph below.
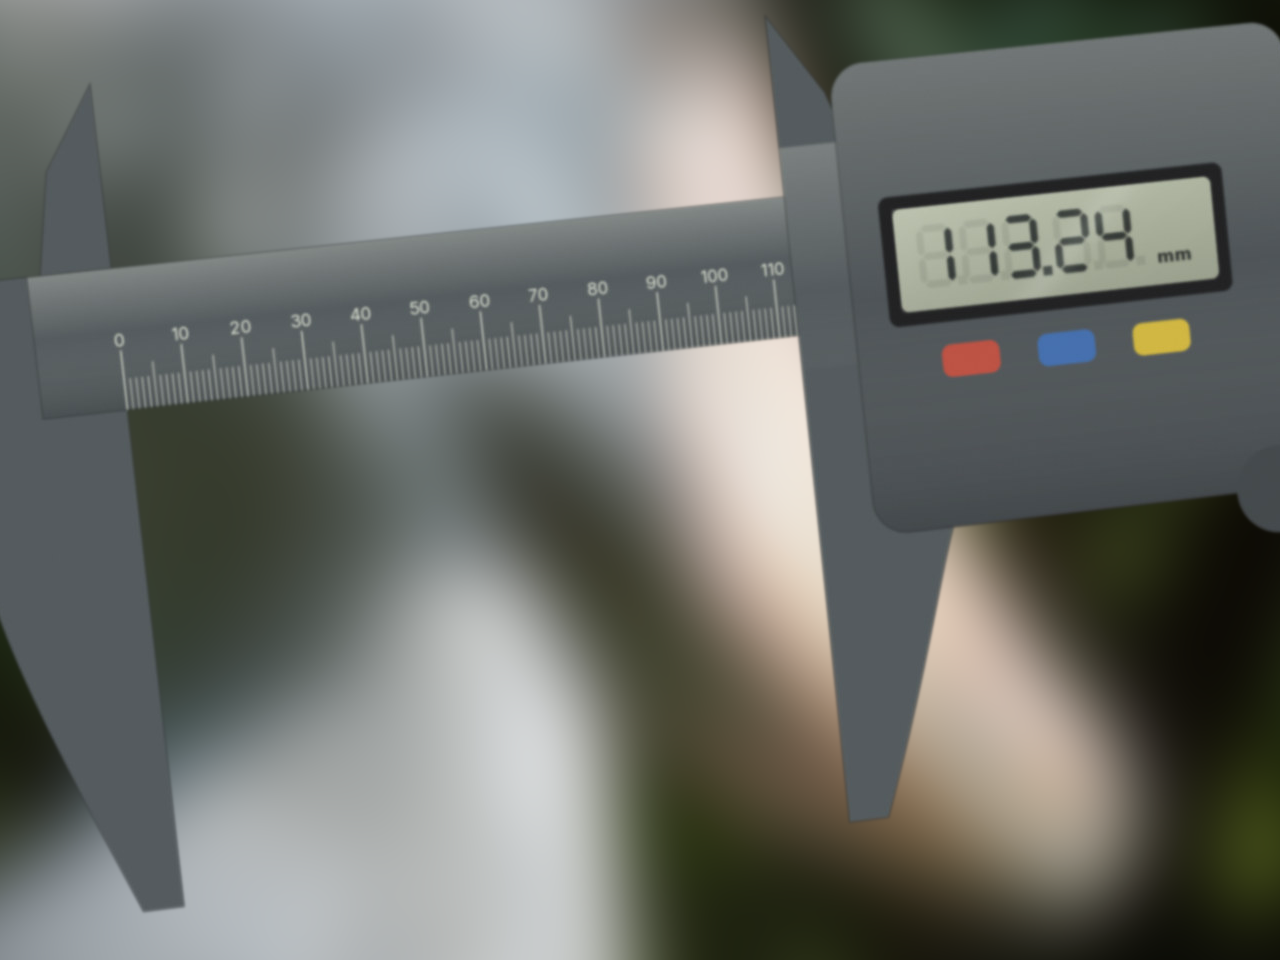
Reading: 113.24 mm
